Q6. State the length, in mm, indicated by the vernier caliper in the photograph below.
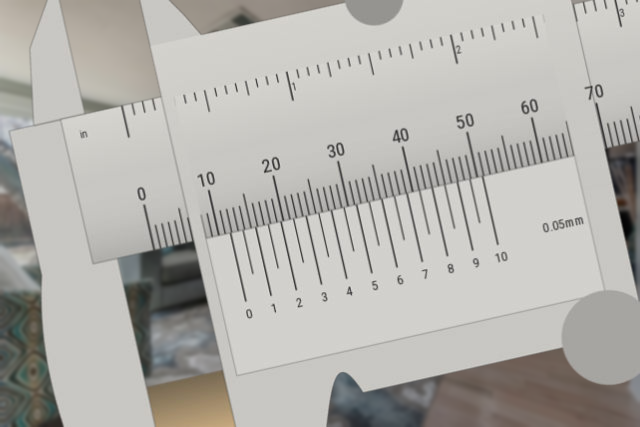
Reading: 11.8 mm
